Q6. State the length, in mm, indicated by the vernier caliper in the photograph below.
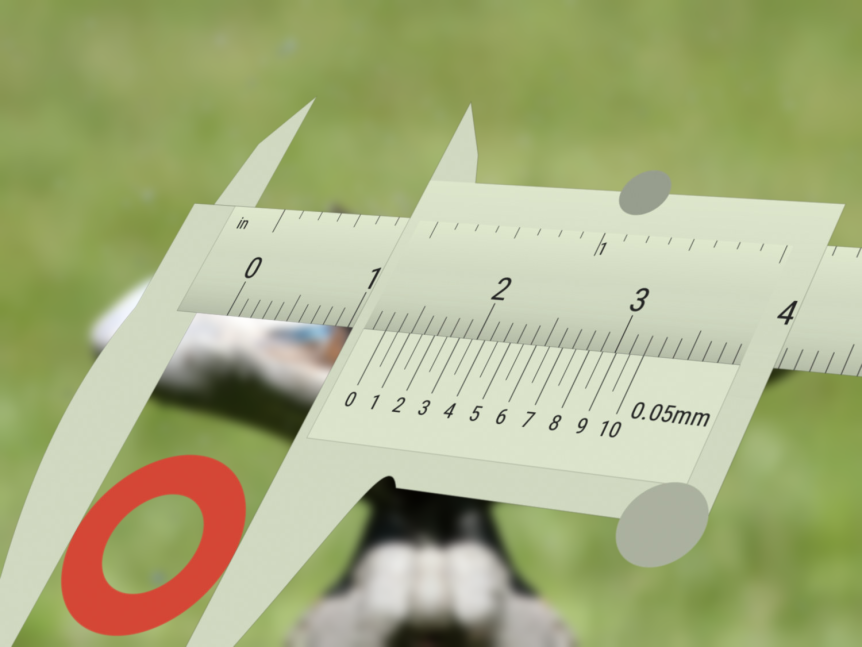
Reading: 13.0 mm
